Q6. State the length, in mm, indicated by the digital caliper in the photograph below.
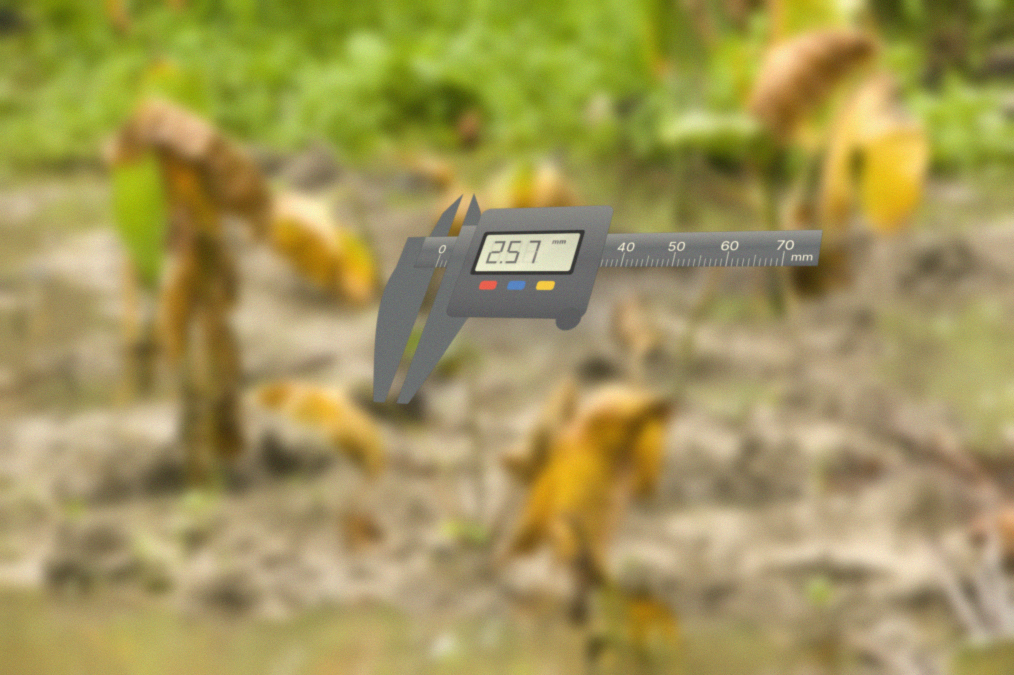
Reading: 2.57 mm
